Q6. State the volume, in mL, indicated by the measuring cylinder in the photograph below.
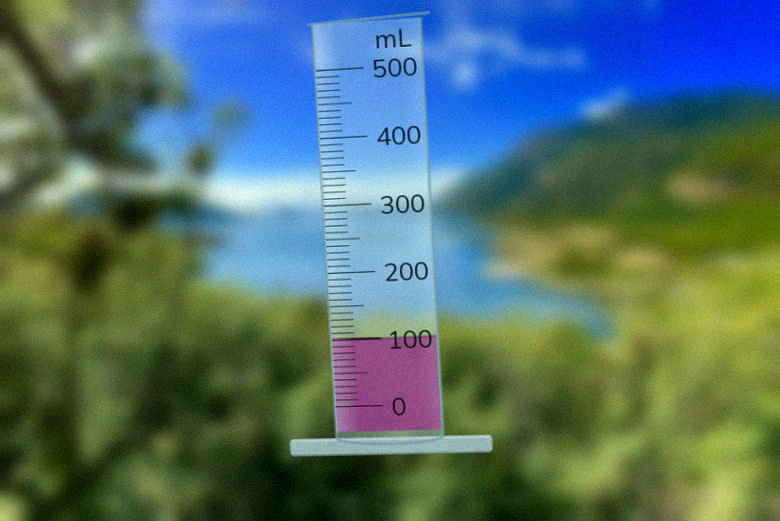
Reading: 100 mL
